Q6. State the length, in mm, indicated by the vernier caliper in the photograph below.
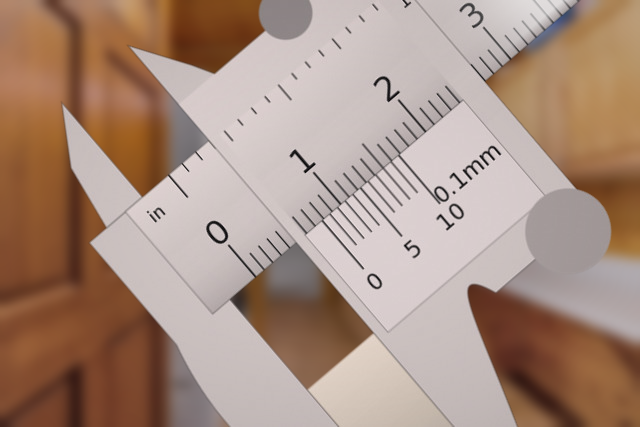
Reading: 7.8 mm
